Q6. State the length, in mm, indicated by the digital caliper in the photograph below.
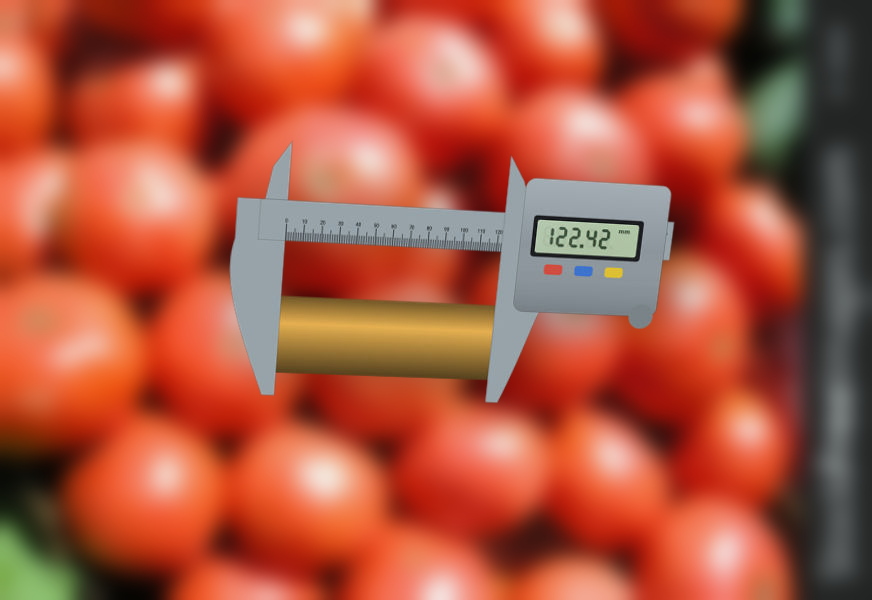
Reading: 122.42 mm
